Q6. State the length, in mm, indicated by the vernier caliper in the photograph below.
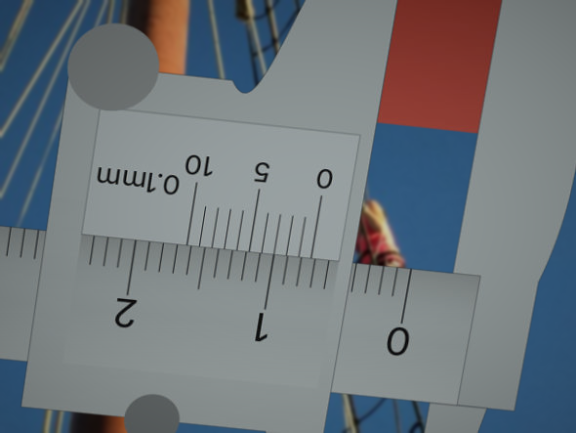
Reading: 7.3 mm
